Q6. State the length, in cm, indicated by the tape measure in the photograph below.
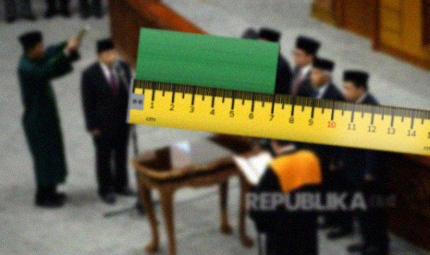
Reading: 7 cm
